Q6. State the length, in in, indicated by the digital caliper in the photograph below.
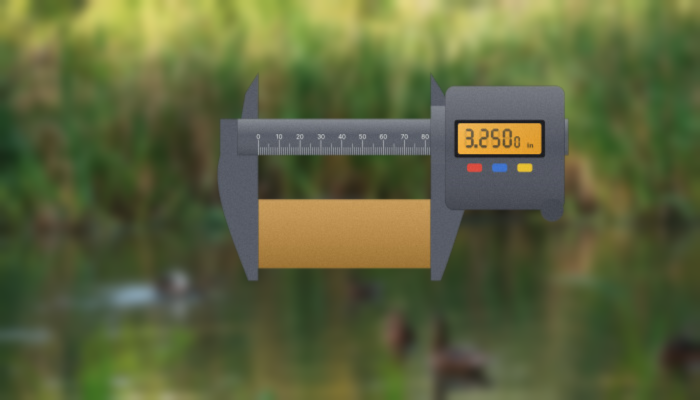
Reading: 3.2500 in
